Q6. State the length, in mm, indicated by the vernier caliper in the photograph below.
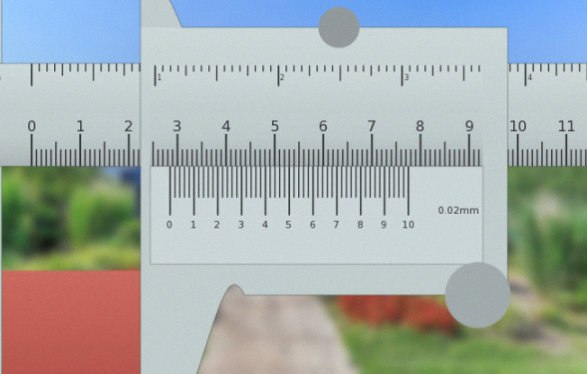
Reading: 28.5 mm
